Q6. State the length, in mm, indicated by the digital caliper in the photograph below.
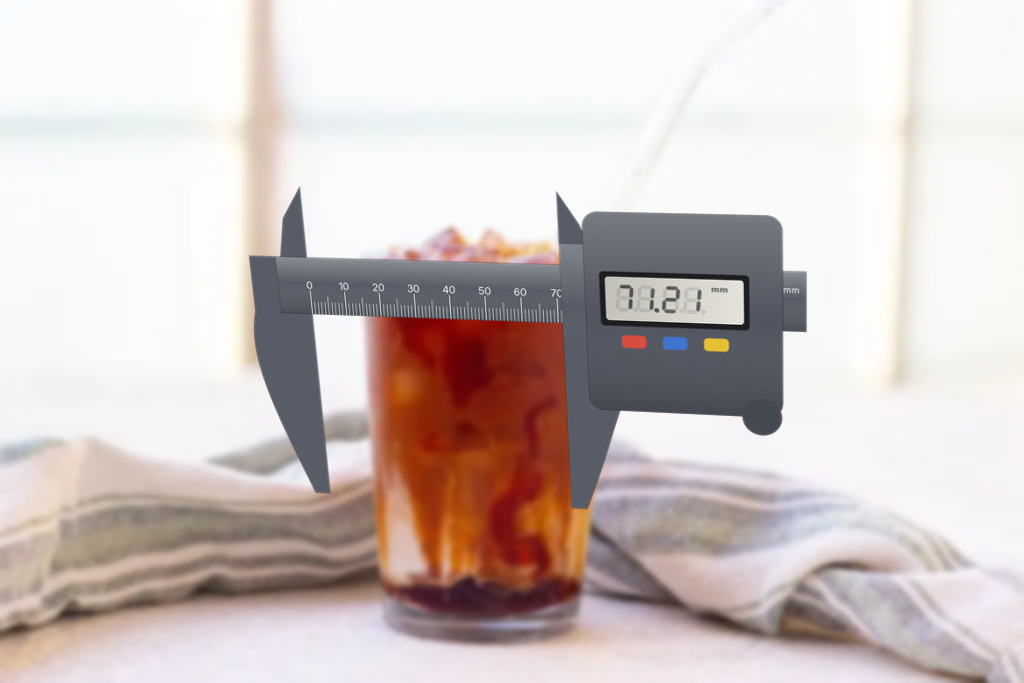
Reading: 71.21 mm
